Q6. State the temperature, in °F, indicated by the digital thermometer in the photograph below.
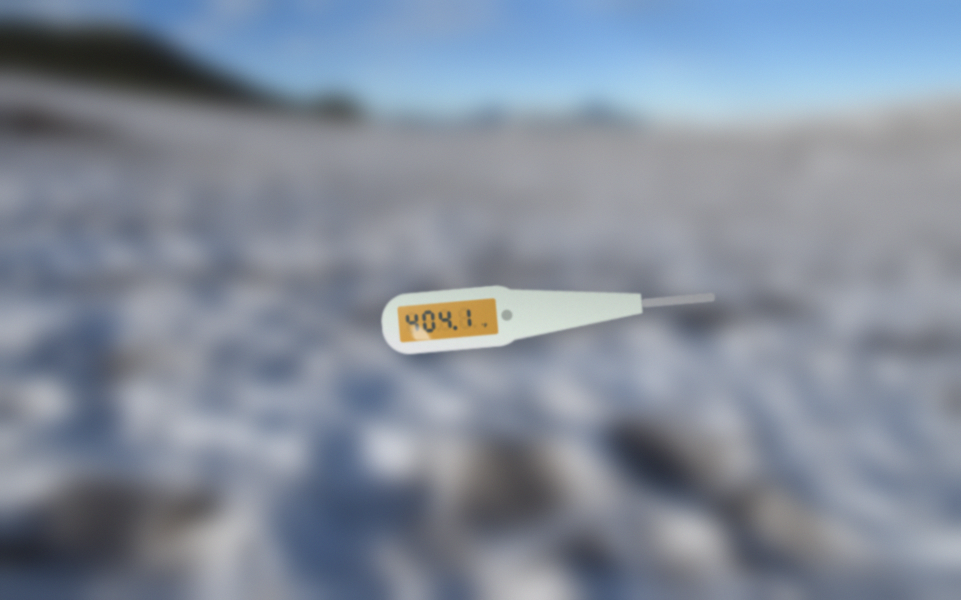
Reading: 404.1 °F
